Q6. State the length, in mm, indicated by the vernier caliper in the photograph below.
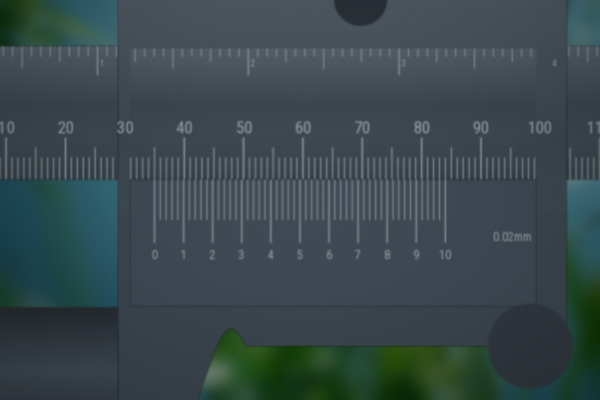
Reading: 35.0 mm
